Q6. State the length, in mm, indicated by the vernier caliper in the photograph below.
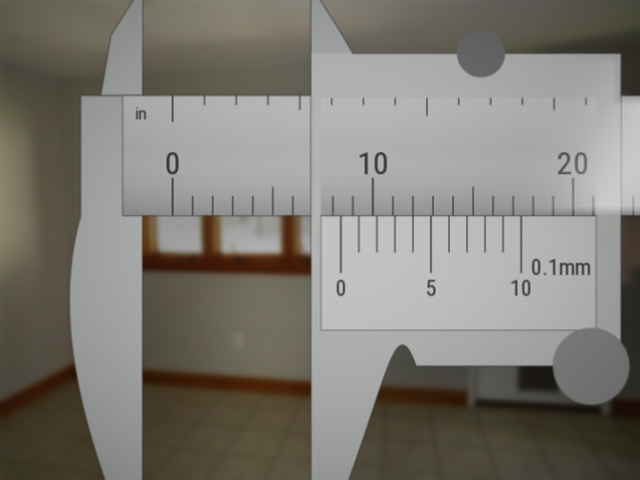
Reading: 8.4 mm
